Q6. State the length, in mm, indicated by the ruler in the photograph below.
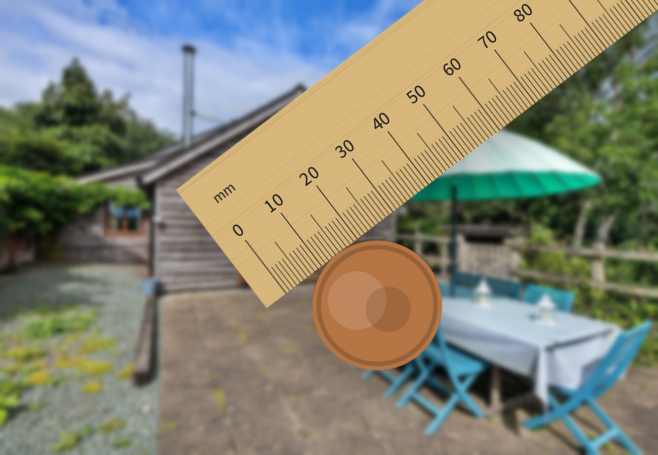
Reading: 29 mm
